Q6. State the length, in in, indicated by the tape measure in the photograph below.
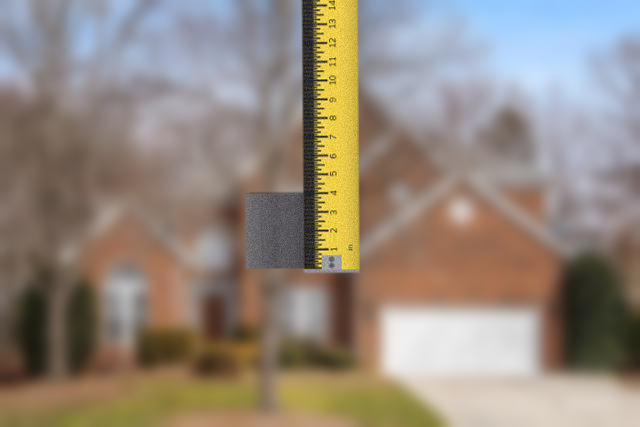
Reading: 4 in
